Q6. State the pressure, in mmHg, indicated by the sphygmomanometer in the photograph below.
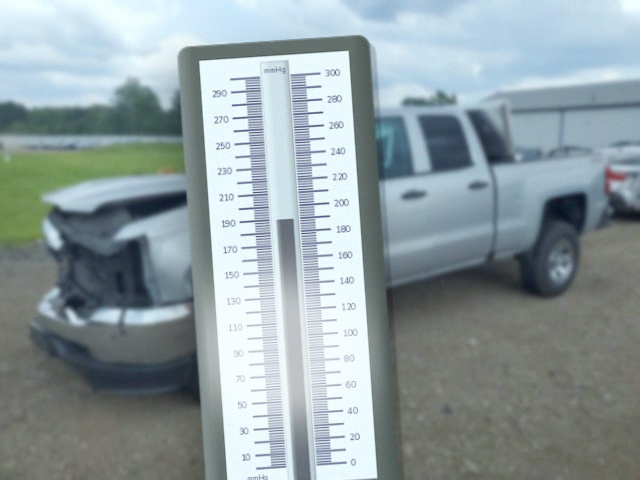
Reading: 190 mmHg
